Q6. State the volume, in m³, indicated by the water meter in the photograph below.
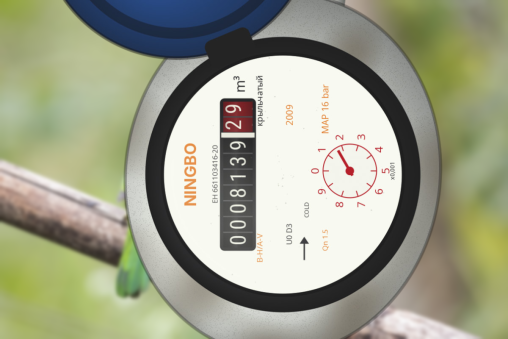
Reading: 8139.291 m³
